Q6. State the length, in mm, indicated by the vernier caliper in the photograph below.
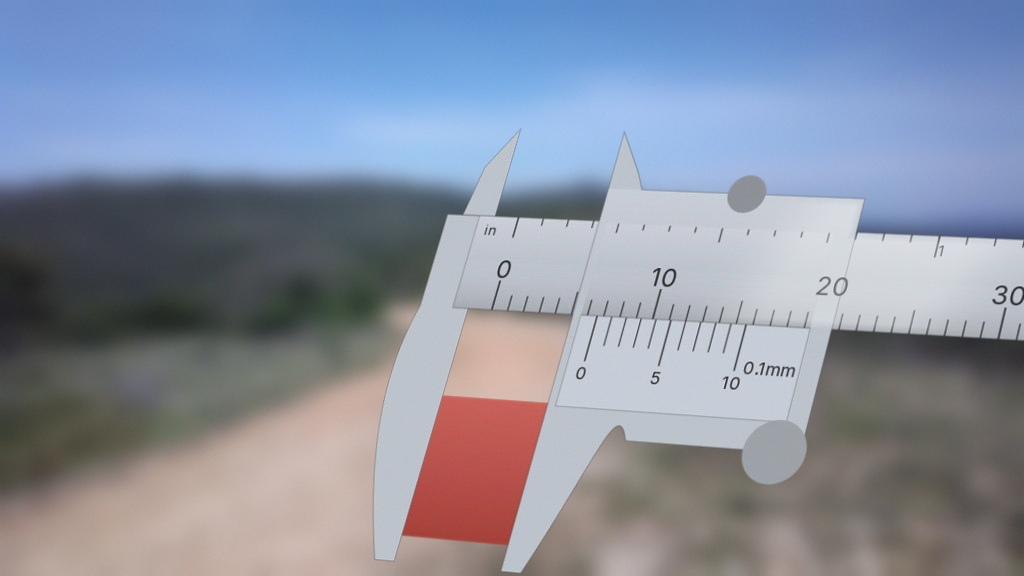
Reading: 6.6 mm
